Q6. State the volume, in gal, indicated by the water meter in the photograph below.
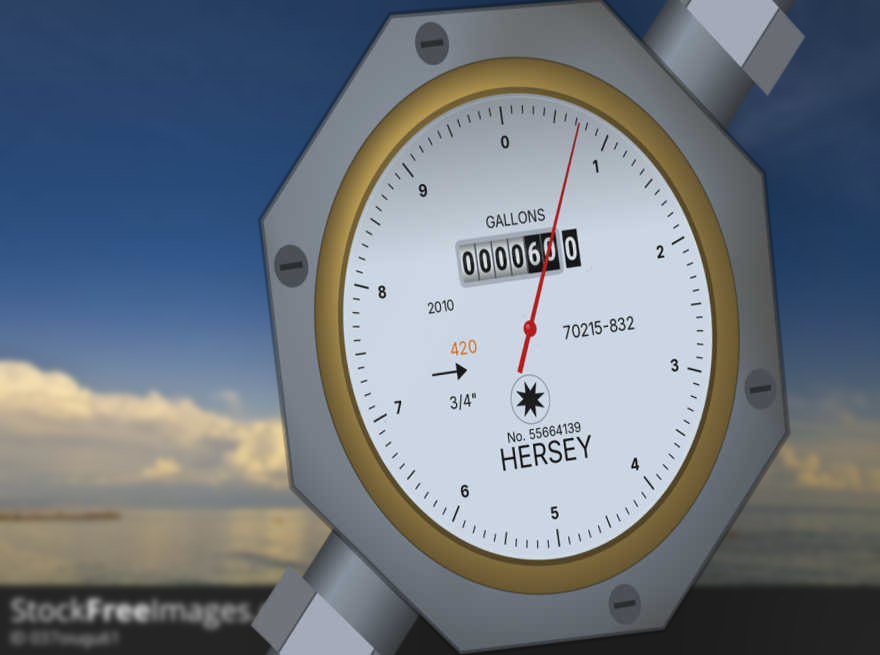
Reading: 600.7 gal
